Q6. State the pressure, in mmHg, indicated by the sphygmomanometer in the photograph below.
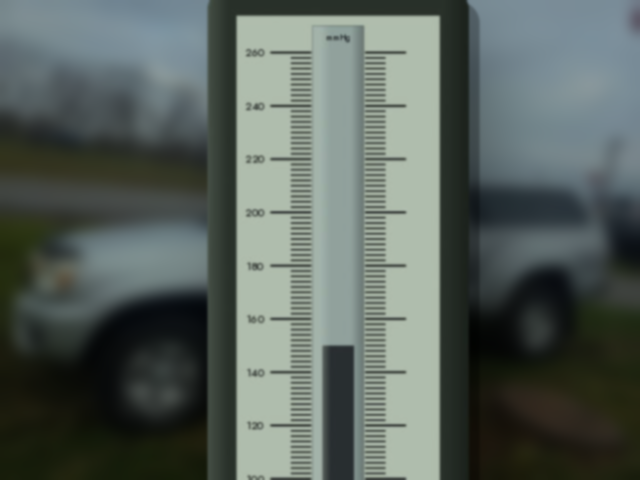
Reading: 150 mmHg
